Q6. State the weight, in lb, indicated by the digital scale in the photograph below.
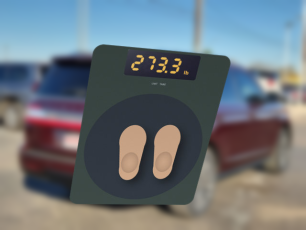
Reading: 273.3 lb
